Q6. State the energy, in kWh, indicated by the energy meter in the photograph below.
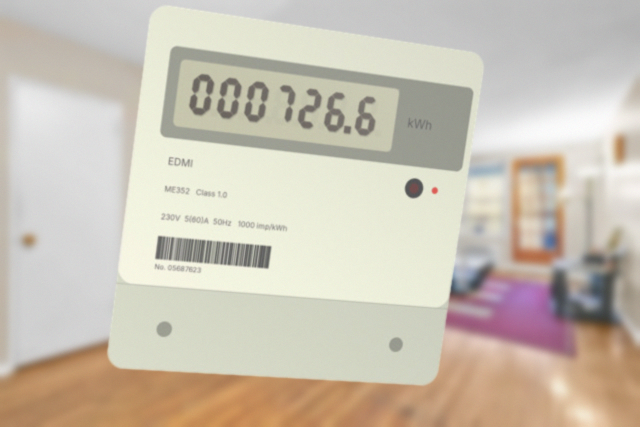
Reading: 726.6 kWh
